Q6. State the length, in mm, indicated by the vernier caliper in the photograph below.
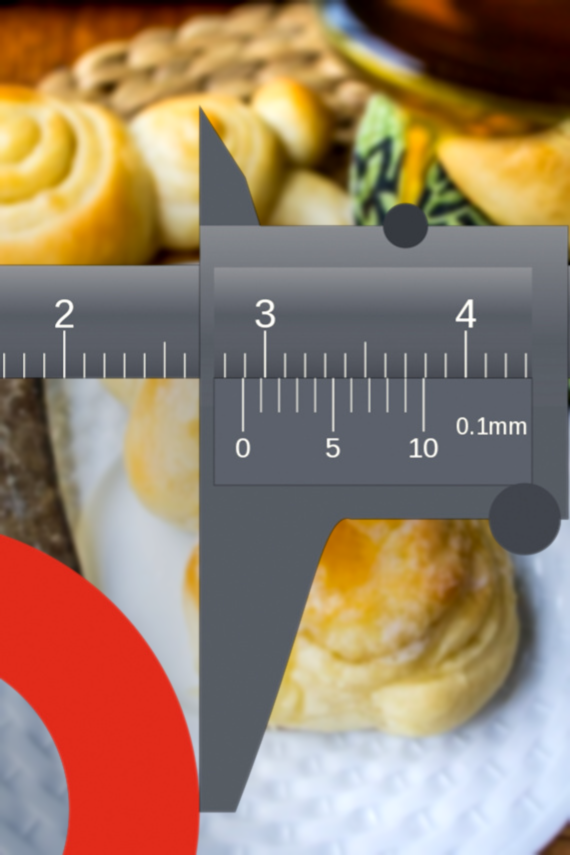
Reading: 28.9 mm
